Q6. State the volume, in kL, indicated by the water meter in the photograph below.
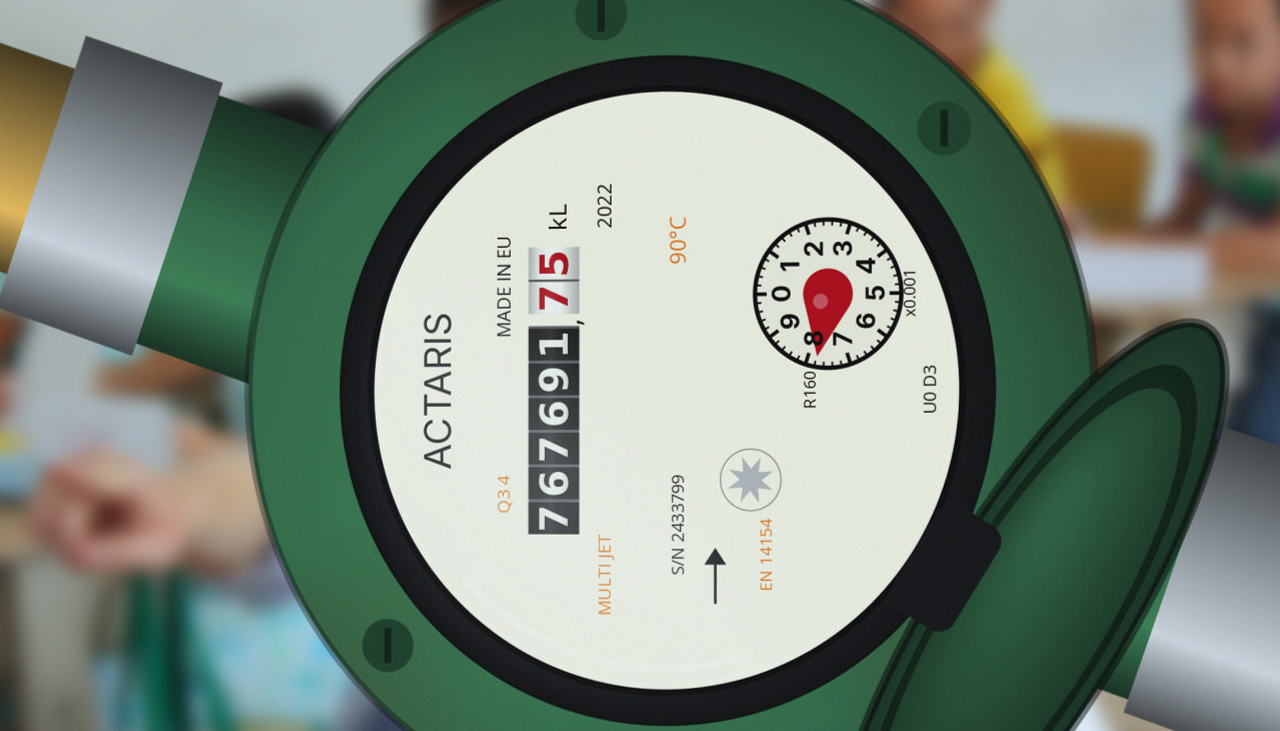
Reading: 767691.757 kL
